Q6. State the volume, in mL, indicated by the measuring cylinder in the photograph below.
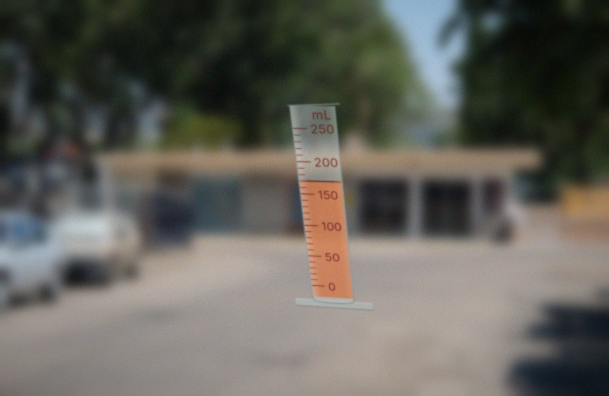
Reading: 170 mL
